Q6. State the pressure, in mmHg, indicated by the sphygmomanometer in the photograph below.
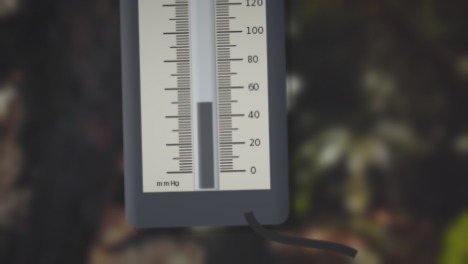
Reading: 50 mmHg
